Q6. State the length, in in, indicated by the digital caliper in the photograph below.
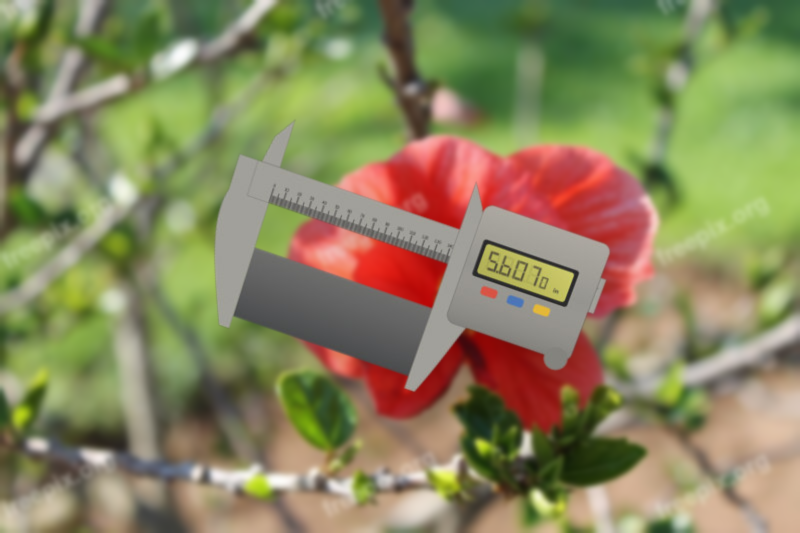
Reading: 5.6070 in
